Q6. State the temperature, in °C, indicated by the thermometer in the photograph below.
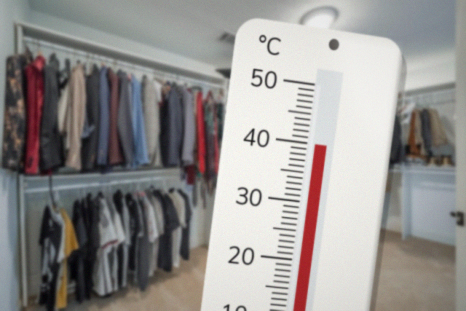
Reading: 40 °C
